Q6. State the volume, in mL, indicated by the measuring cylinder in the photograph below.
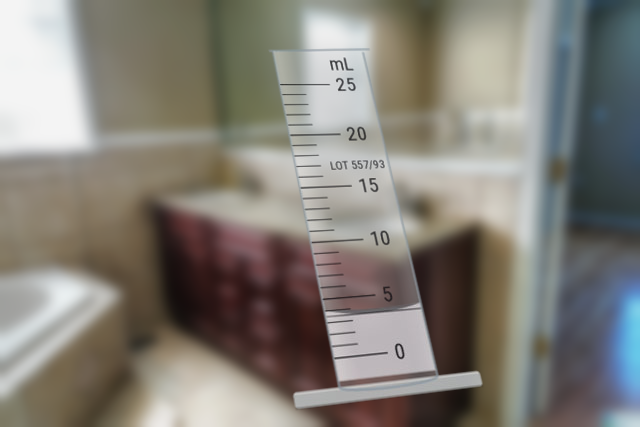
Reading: 3.5 mL
